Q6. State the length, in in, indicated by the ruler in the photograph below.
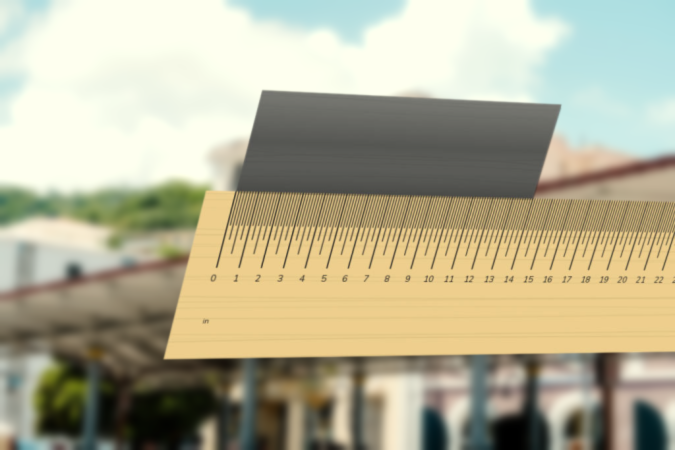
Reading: 14 in
